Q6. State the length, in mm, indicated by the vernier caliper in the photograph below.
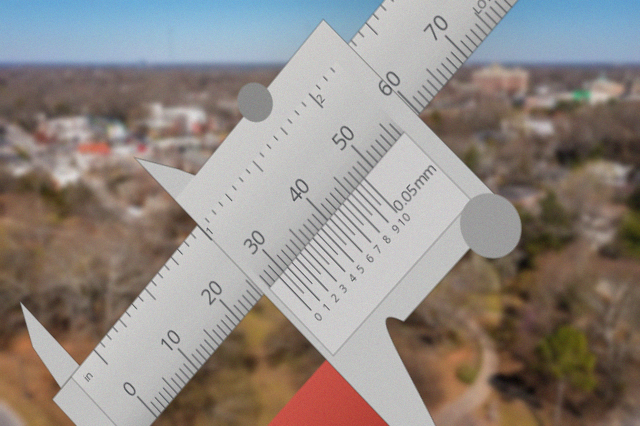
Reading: 29.0 mm
